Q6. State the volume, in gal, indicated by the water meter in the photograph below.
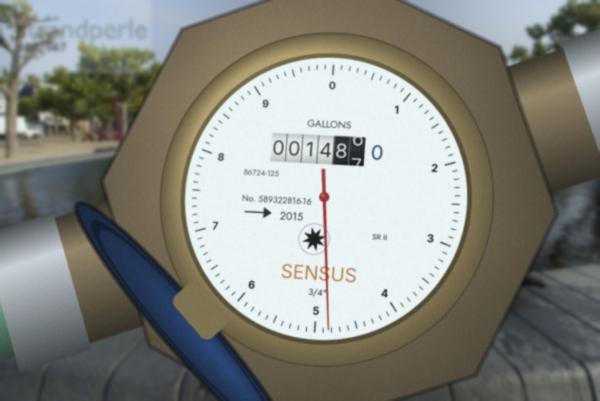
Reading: 14864.8 gal
